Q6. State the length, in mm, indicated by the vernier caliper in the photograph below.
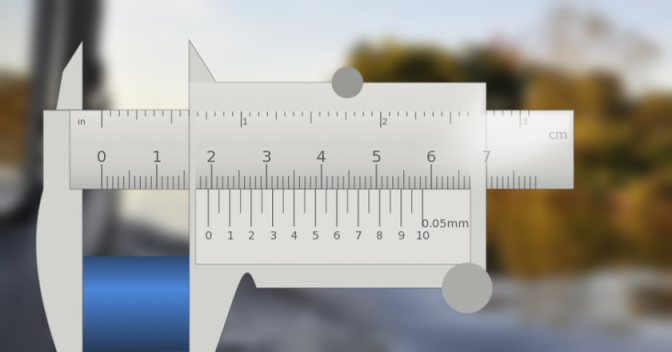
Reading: 19.4 mm
